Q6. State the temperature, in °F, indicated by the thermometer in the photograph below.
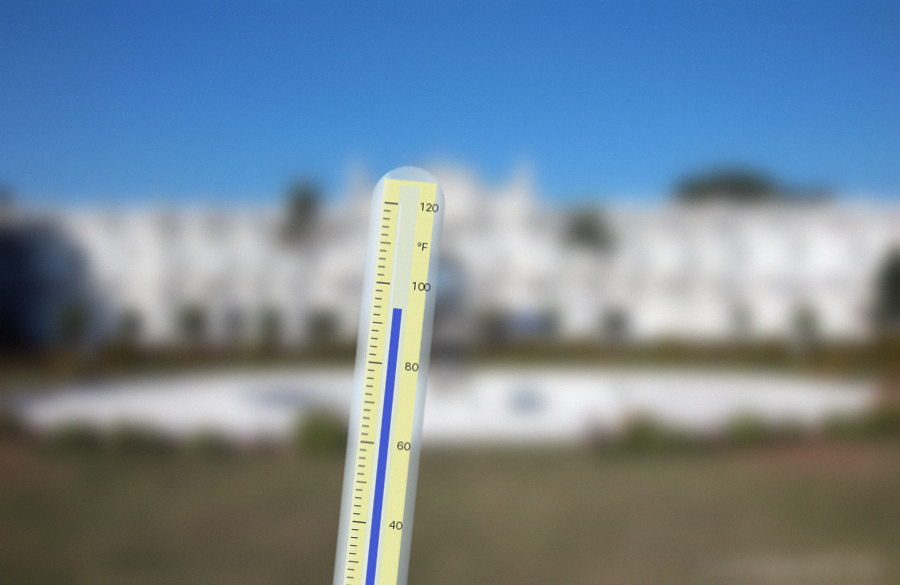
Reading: 94 °F
